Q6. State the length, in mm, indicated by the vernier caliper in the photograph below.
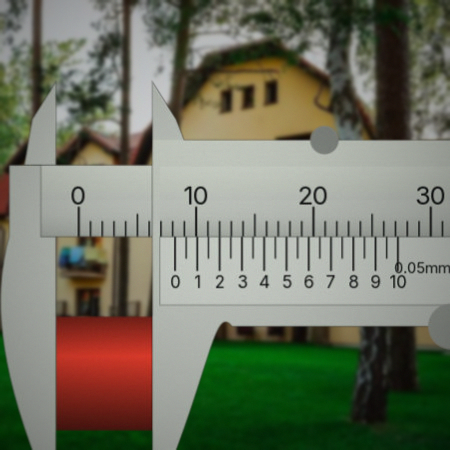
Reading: 8.2 mm
